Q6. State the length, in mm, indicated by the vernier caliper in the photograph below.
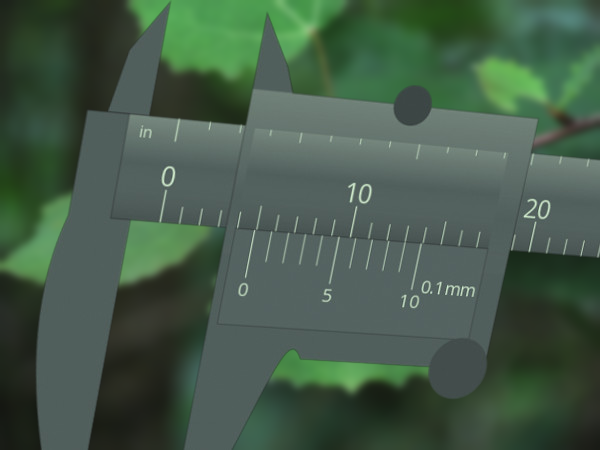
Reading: 4.9 mm
